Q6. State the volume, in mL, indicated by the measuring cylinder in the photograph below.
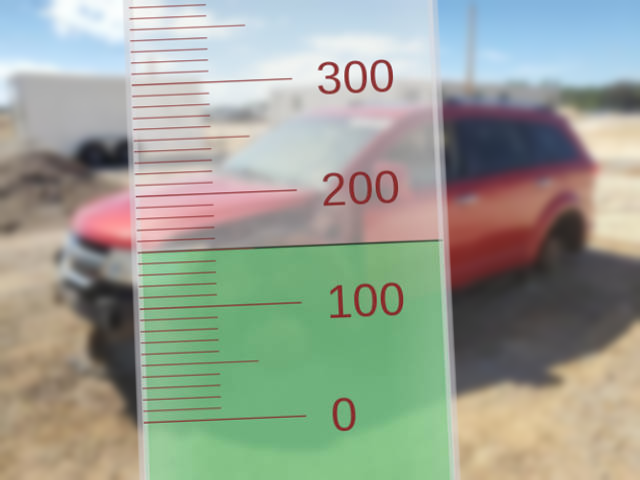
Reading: 150 mL
